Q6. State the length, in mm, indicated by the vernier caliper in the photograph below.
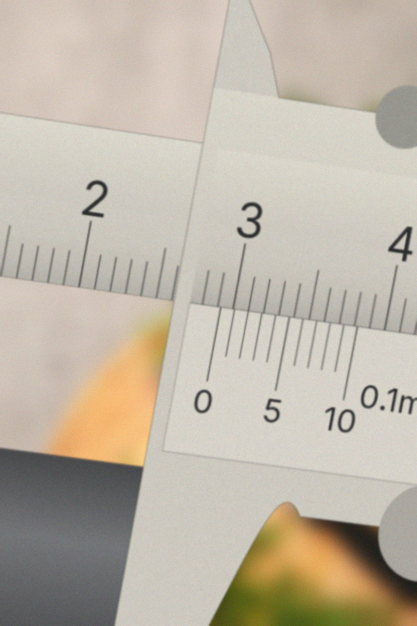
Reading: 29.2 mm
